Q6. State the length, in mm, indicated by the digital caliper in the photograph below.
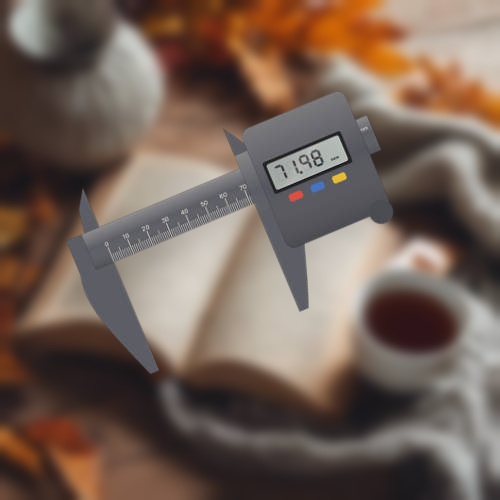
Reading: 71.98 mm
